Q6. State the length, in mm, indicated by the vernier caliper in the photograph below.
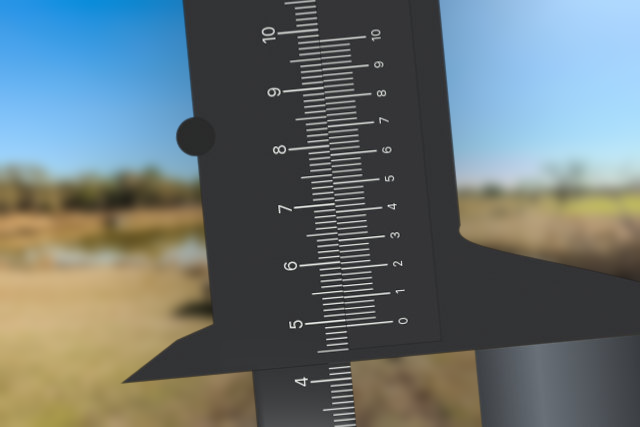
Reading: 49.0 mm
